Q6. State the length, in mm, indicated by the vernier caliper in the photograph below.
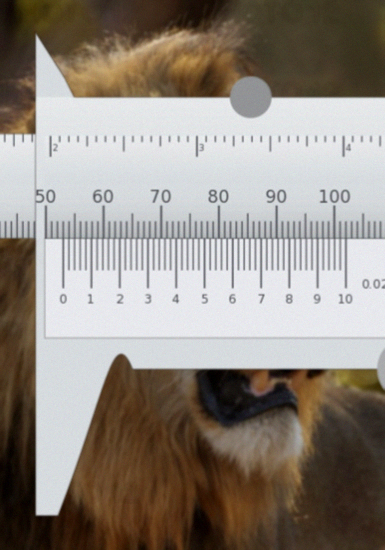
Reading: 53.0 mm
